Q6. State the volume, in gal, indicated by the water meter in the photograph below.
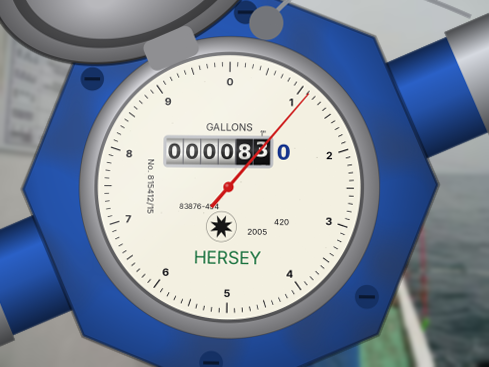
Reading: 831.1 gal
